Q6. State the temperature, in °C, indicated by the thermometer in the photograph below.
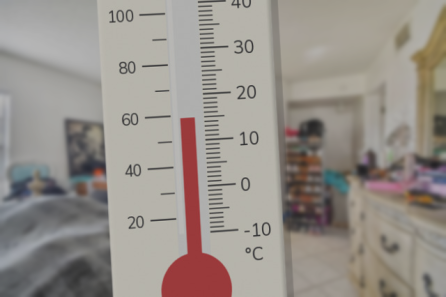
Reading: 15 °C
